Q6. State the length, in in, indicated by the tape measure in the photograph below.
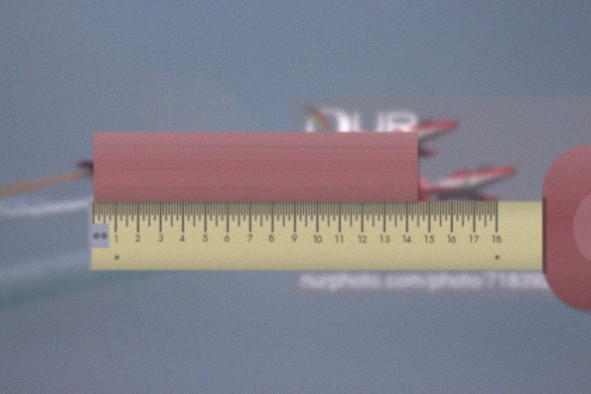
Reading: 14.5 in
